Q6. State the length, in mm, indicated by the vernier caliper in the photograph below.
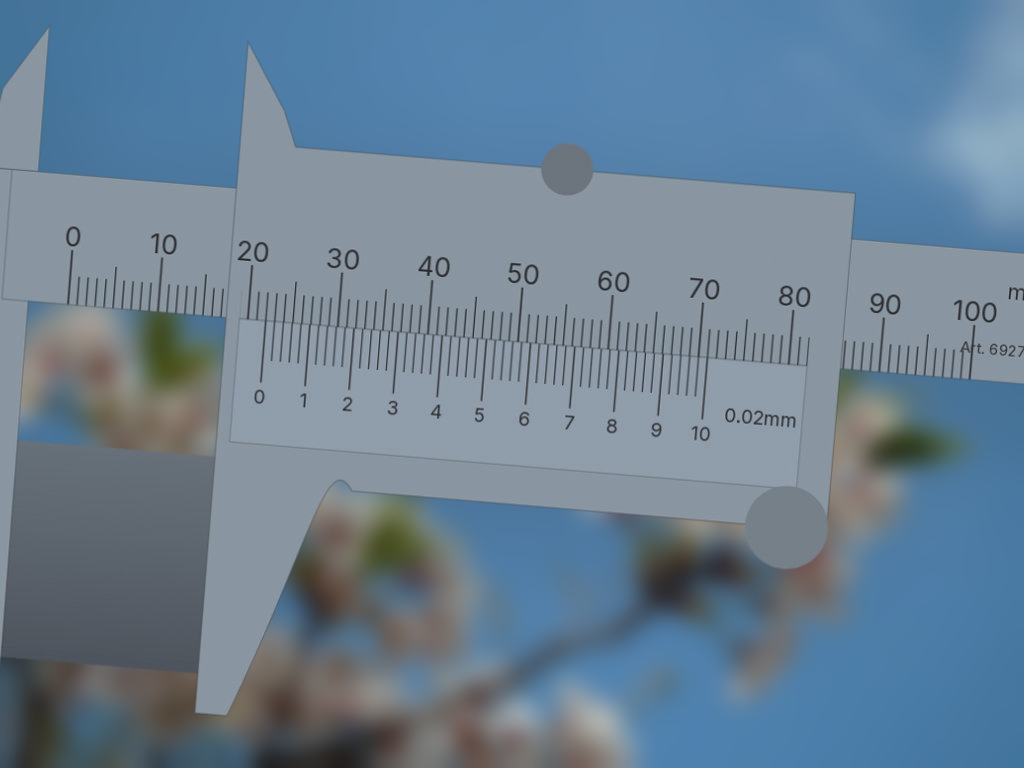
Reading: 22.0 mm
